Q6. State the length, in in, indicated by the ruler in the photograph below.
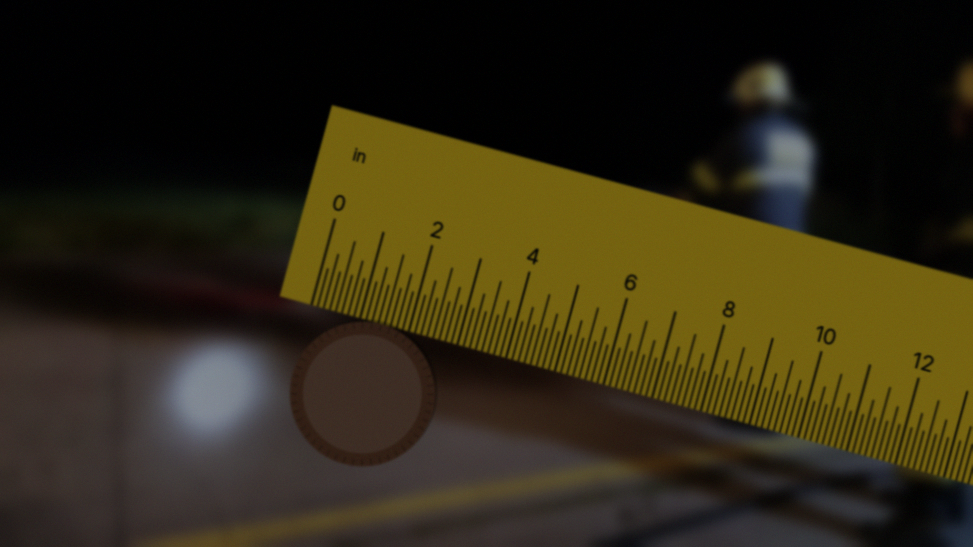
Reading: 2.875 in
